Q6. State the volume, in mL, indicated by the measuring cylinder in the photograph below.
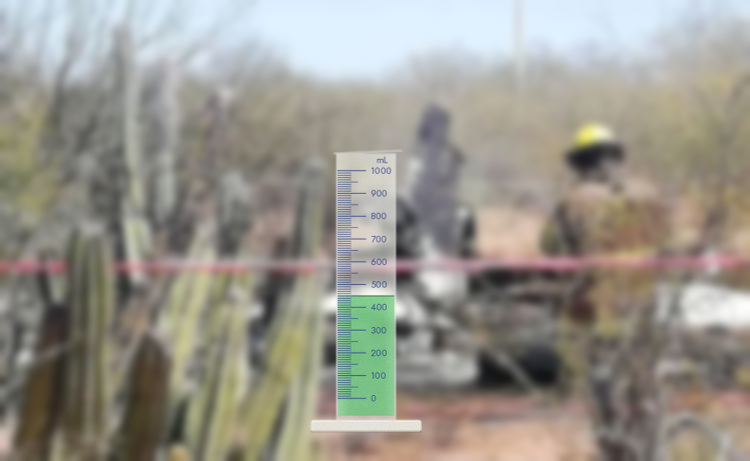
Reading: 450 mL
